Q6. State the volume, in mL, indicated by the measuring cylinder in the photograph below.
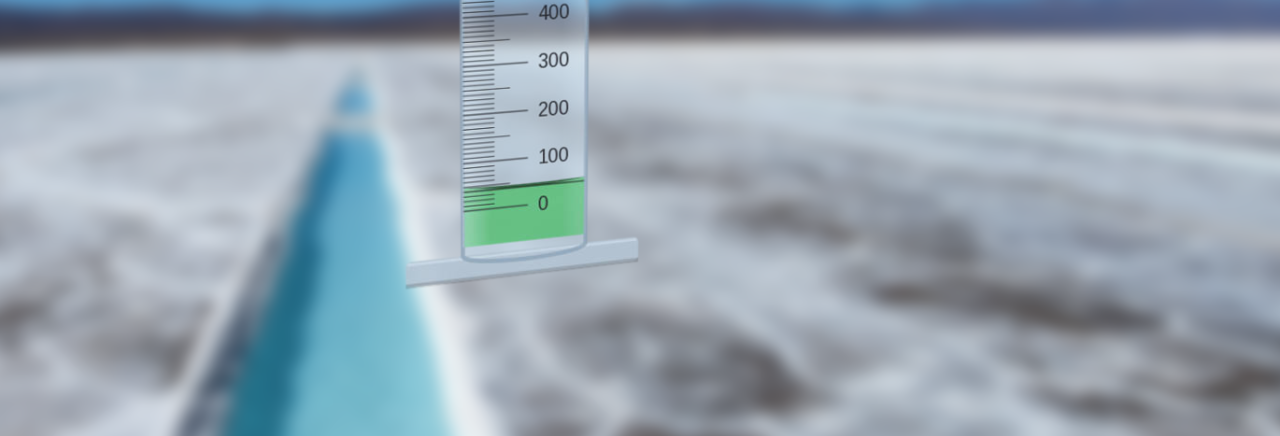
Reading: 40 mL
